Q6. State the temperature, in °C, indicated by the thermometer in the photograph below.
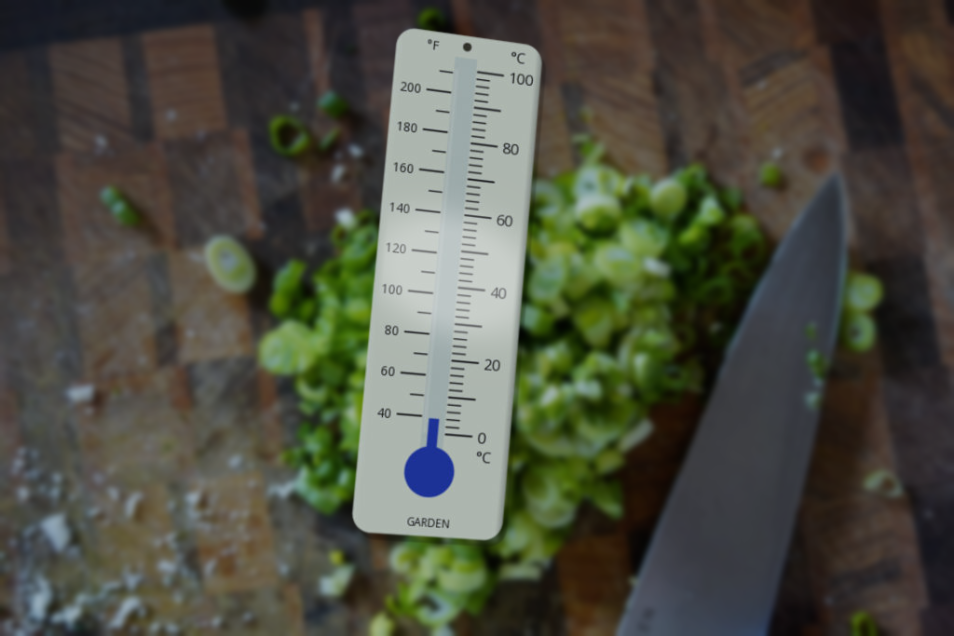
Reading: 4 °C
